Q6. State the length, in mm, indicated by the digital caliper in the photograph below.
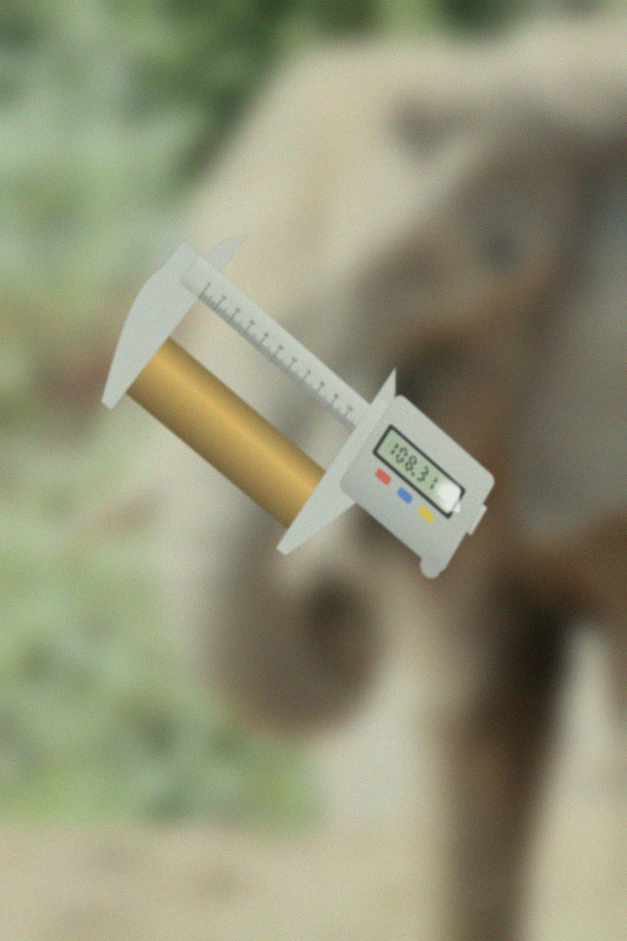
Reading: 108.31 mm
